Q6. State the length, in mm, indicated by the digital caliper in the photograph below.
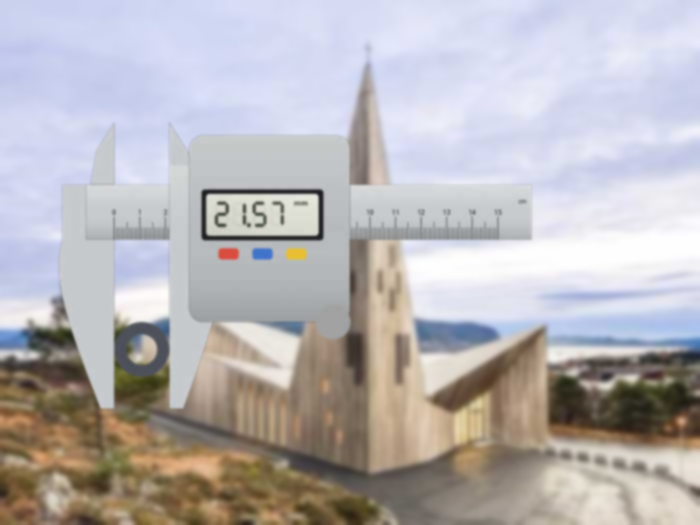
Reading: 21.57 mm
